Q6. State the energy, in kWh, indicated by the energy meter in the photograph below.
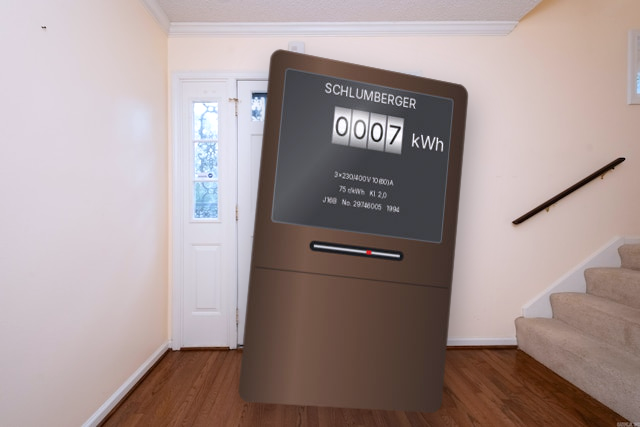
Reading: 7 kWh
